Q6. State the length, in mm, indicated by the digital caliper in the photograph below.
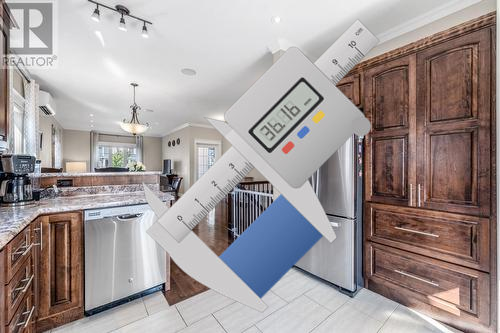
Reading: 36.16 mm
